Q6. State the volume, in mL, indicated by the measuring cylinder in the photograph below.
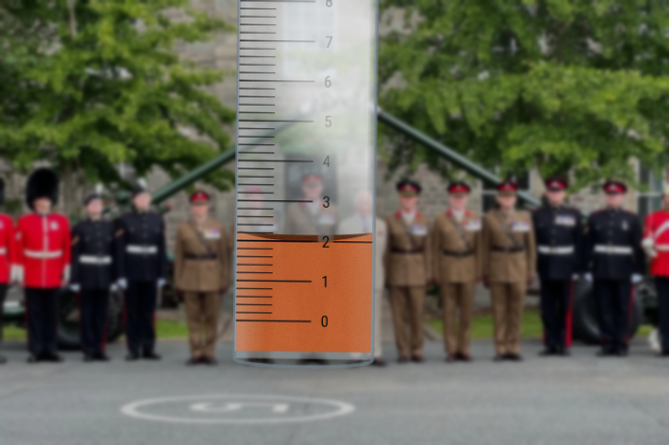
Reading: 2 mL
